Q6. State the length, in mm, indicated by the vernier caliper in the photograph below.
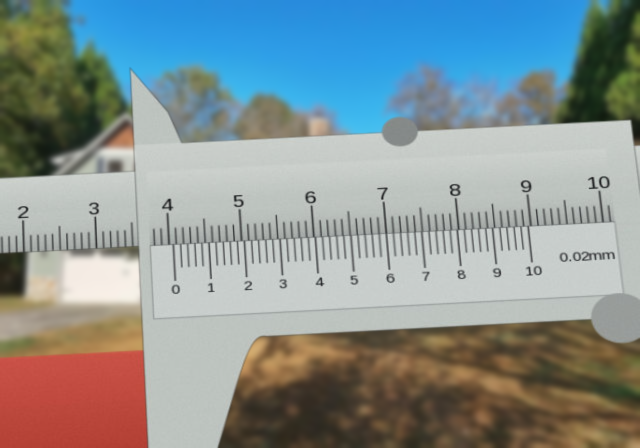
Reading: 40.6 mm
